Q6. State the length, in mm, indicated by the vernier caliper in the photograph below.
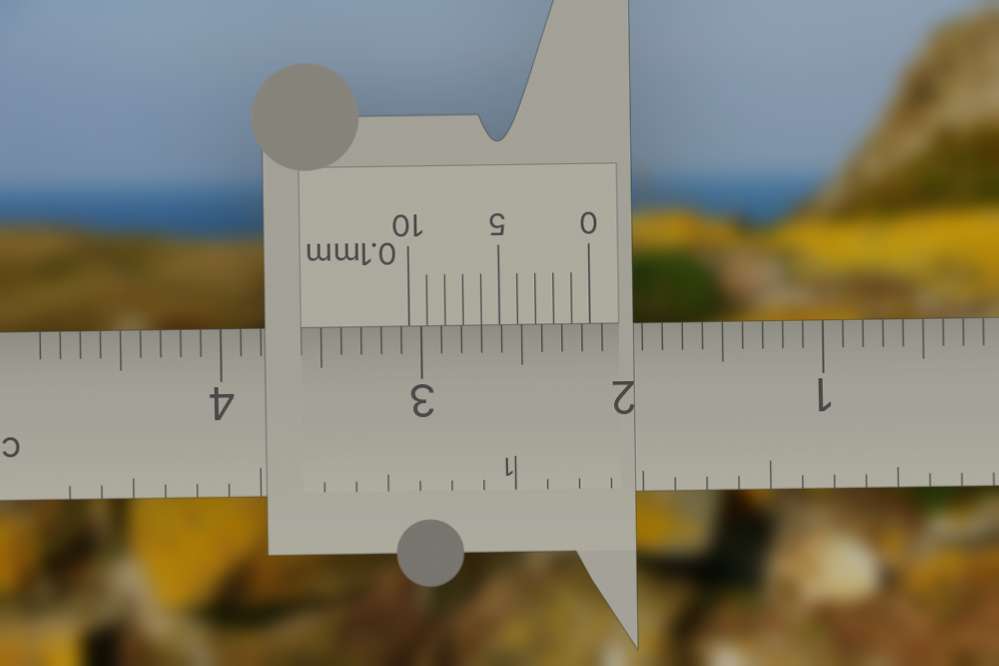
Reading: 21.6 mm
